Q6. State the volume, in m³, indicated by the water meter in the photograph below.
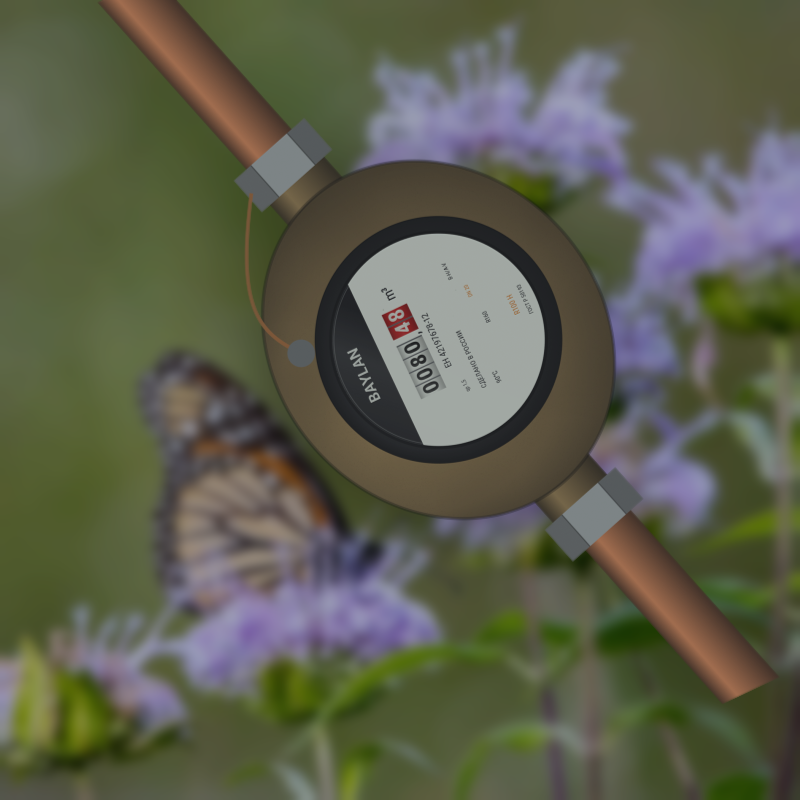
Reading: 80.48 m³
